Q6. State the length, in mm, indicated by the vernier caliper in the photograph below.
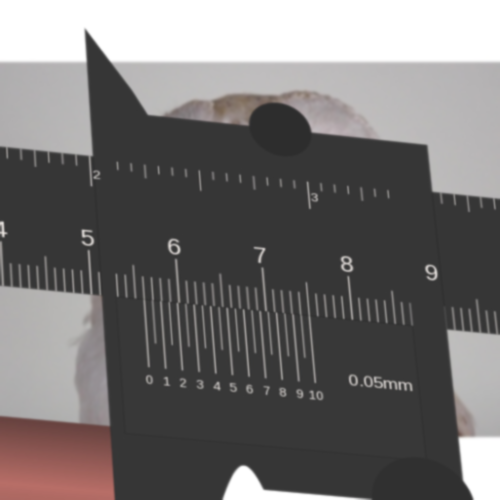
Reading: 56.0 mm
